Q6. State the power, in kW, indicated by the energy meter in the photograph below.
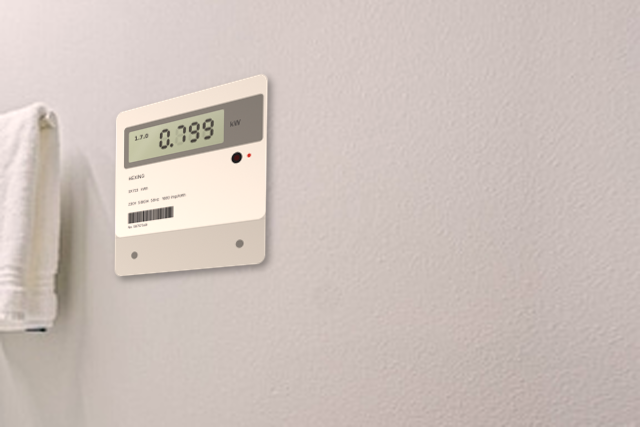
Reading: 0.799 kW
